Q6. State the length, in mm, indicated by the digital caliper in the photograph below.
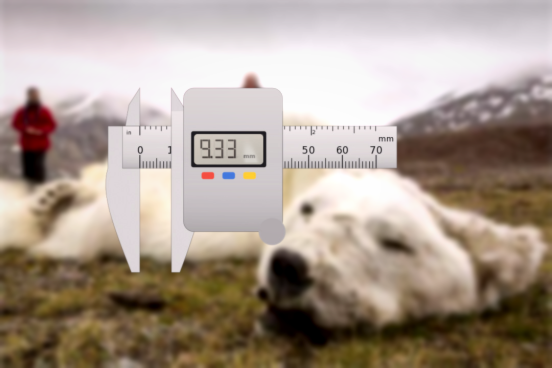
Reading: 9.33 mm
